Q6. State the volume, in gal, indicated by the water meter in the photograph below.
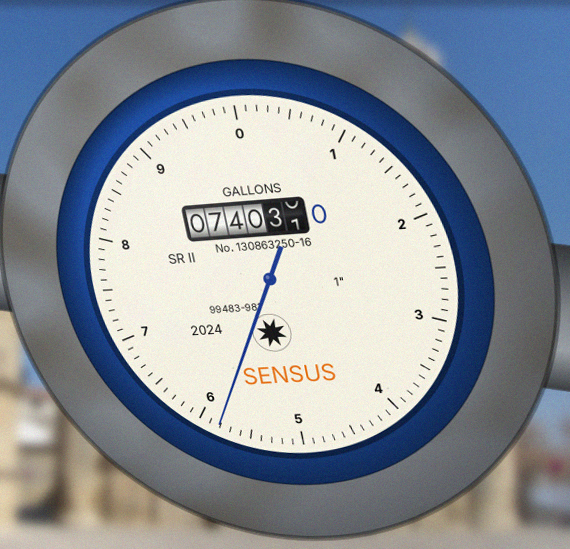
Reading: 740305.8 gal
